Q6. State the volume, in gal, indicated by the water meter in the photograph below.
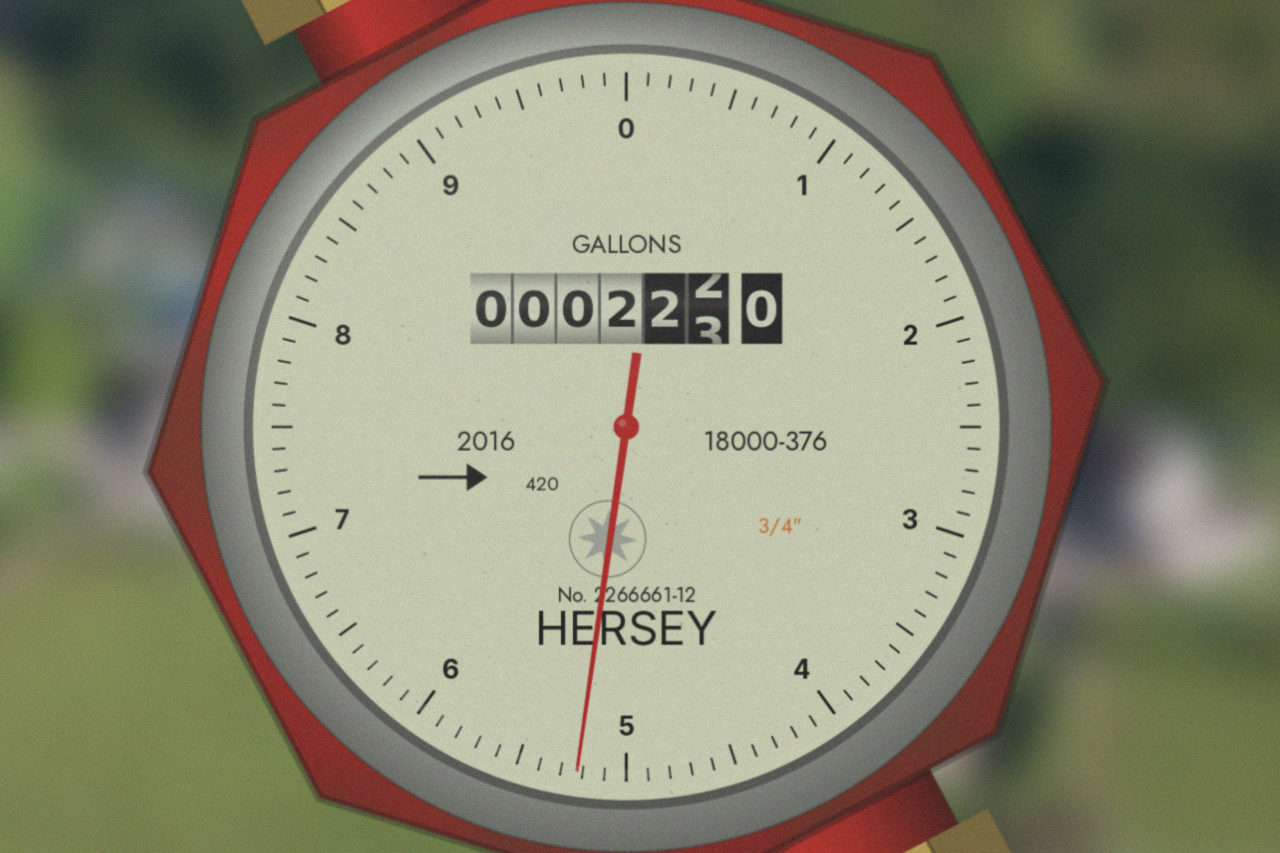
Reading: 2225.2 gal
